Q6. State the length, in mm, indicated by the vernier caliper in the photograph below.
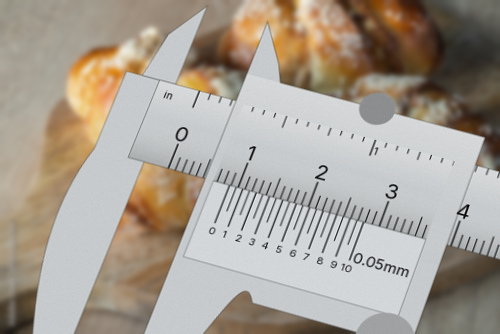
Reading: 8.8 mm
